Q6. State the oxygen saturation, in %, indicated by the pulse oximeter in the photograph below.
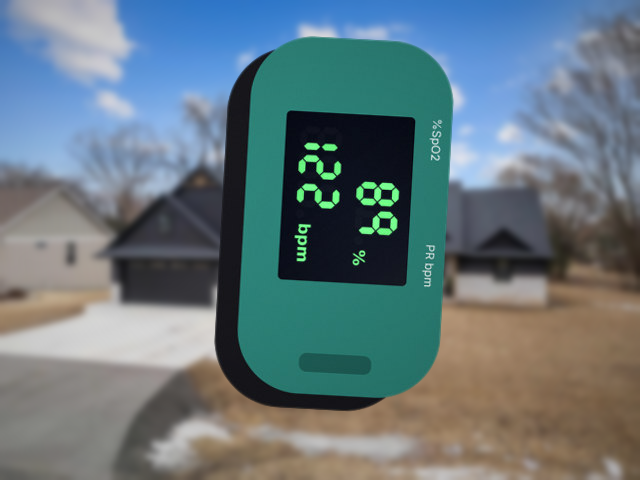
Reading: 89 %
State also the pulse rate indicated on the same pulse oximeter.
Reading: 122 bpm
